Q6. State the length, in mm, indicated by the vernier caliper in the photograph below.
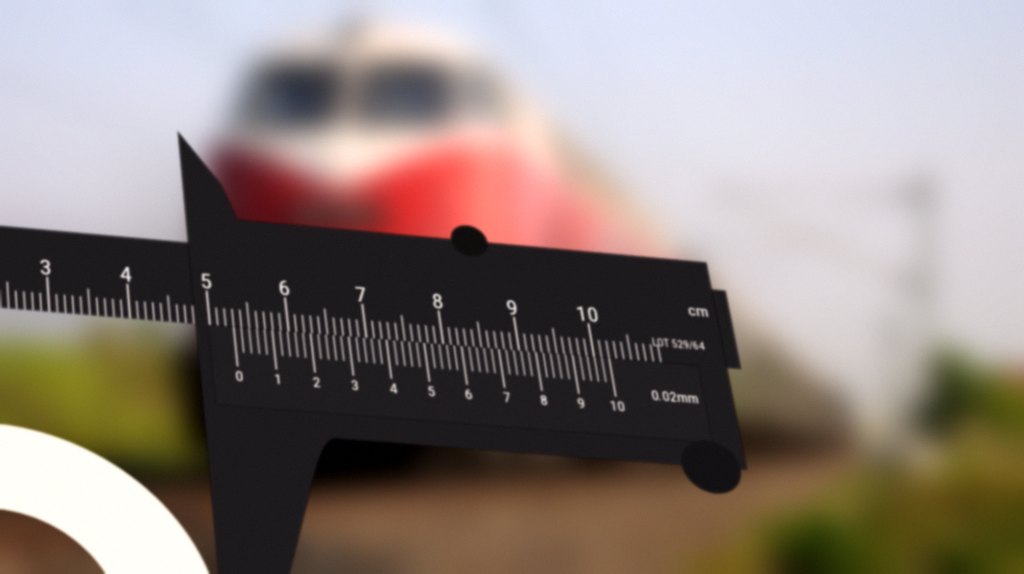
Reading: 53.0 mm
